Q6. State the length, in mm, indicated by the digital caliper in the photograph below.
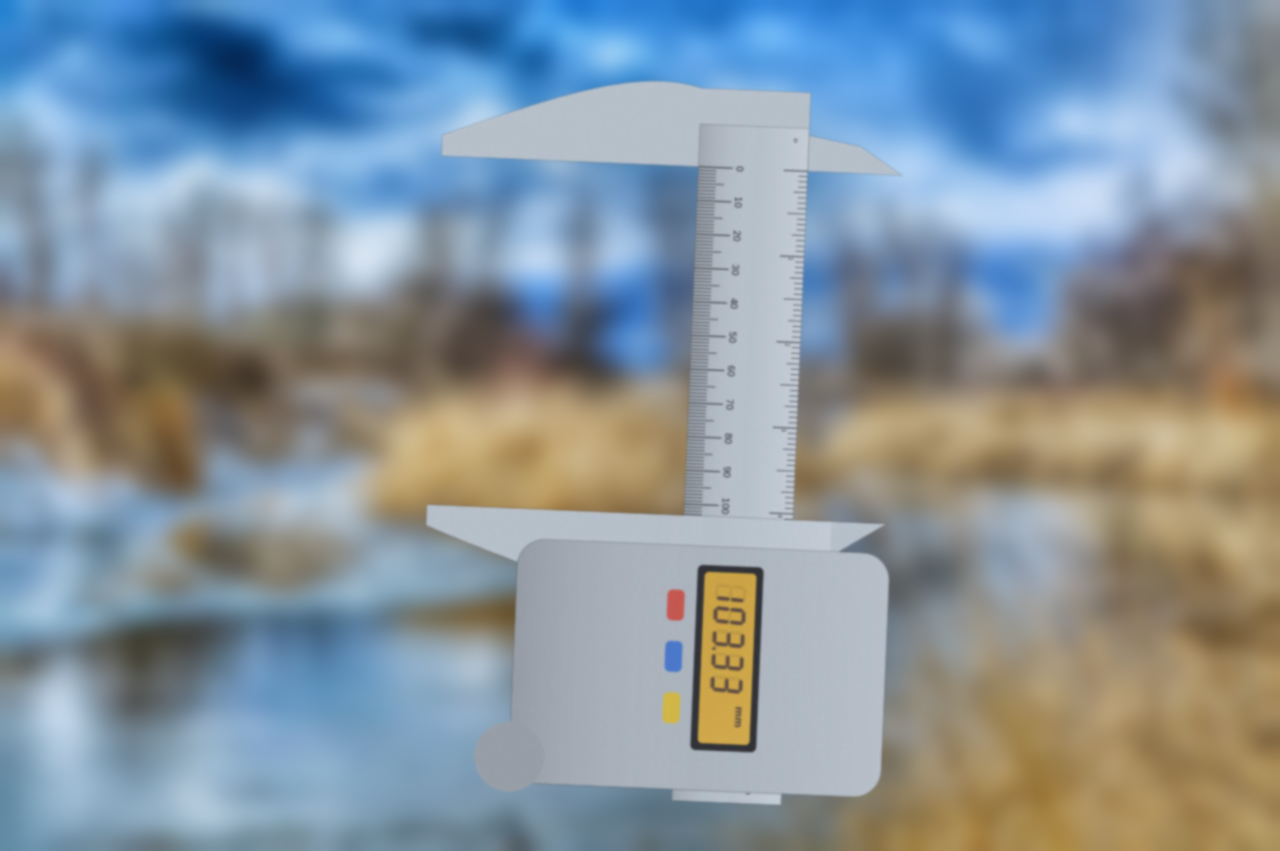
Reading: 103.33 mm
